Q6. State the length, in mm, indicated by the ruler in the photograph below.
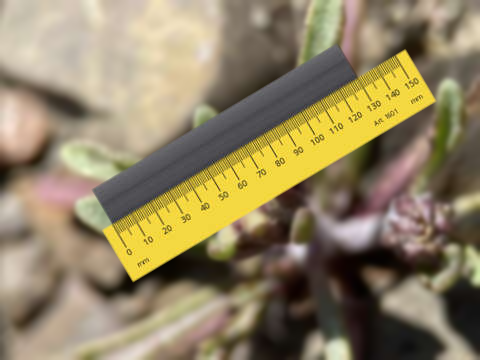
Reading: 130 mm
